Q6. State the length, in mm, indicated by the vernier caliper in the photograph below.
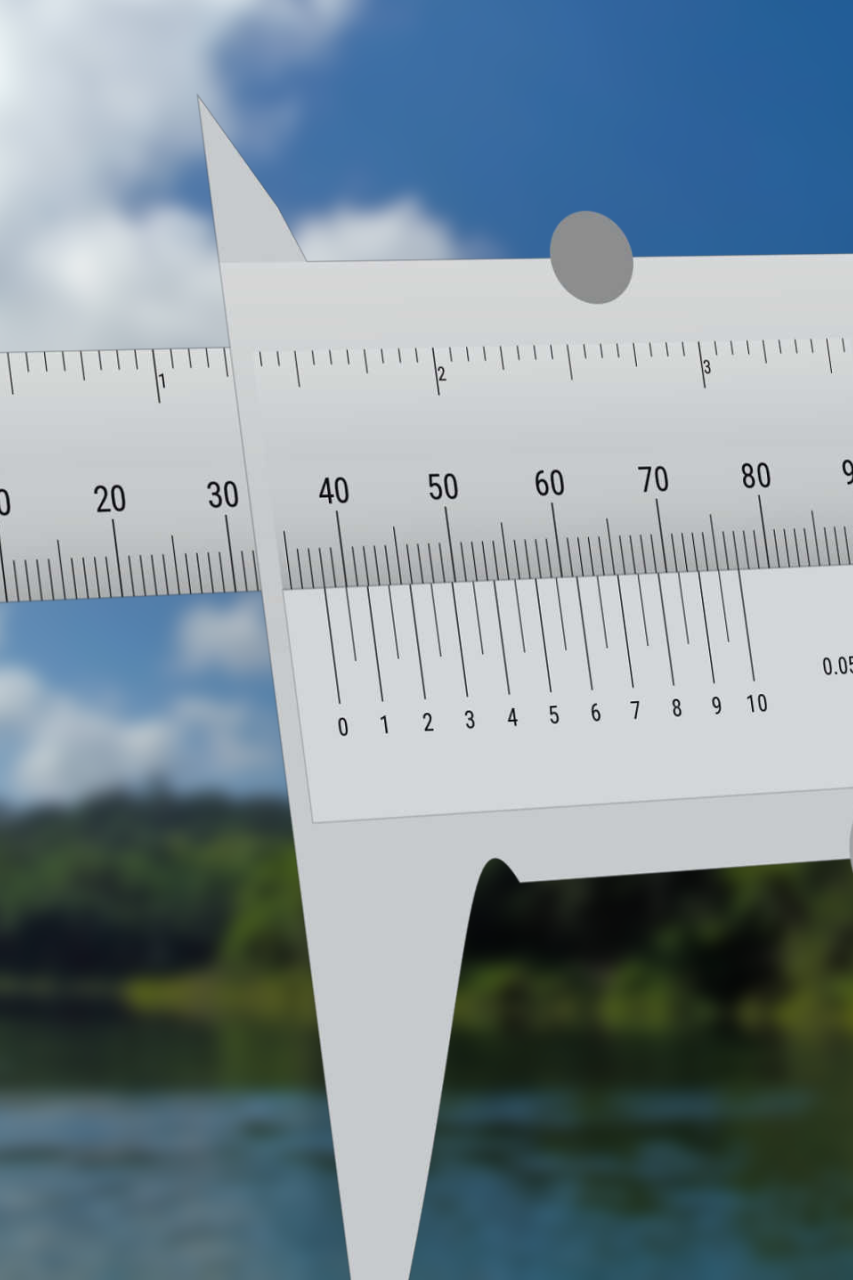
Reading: 38.0 mm
